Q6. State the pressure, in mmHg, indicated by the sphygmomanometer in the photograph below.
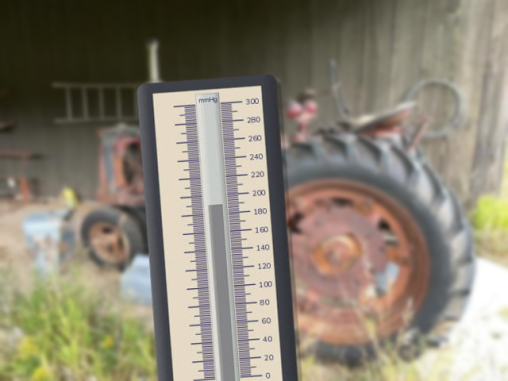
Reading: 190 mmHg
